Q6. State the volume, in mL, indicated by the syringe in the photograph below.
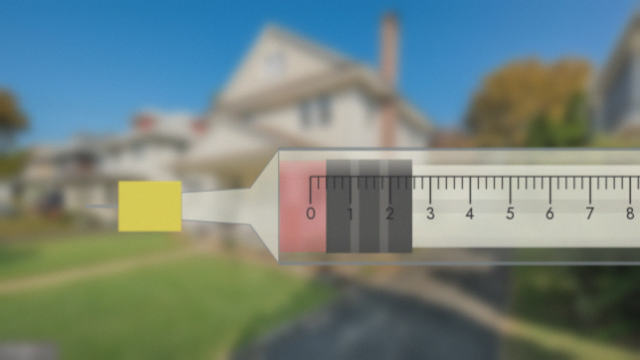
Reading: 0.4 mL
